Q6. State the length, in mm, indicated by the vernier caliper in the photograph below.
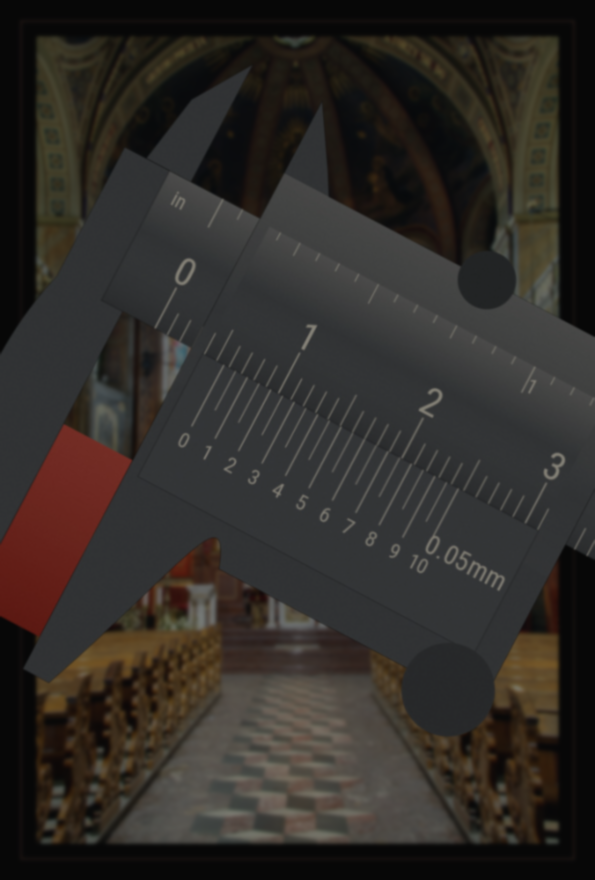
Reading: 5.6 mm
